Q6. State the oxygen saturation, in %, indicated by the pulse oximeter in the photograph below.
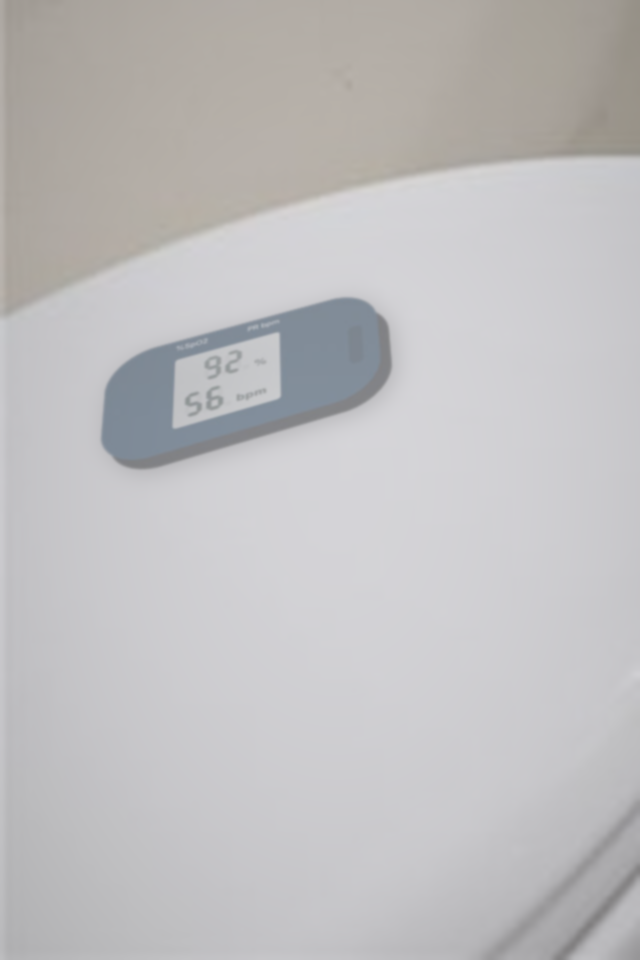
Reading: 92 %
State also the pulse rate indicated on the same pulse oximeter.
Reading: 56 bpm
